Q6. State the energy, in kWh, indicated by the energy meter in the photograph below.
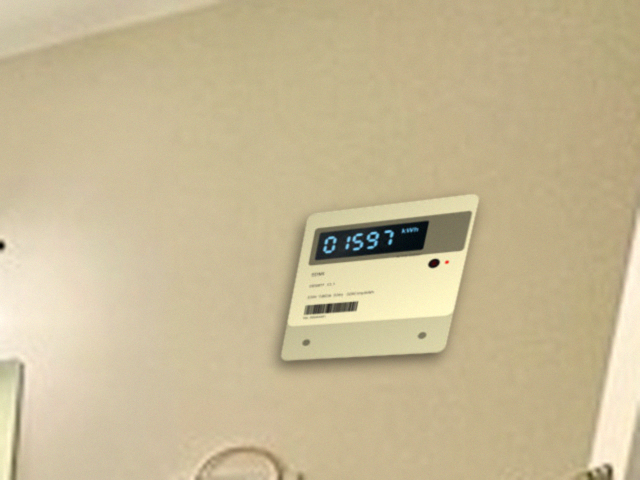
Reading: 1597 kWh
